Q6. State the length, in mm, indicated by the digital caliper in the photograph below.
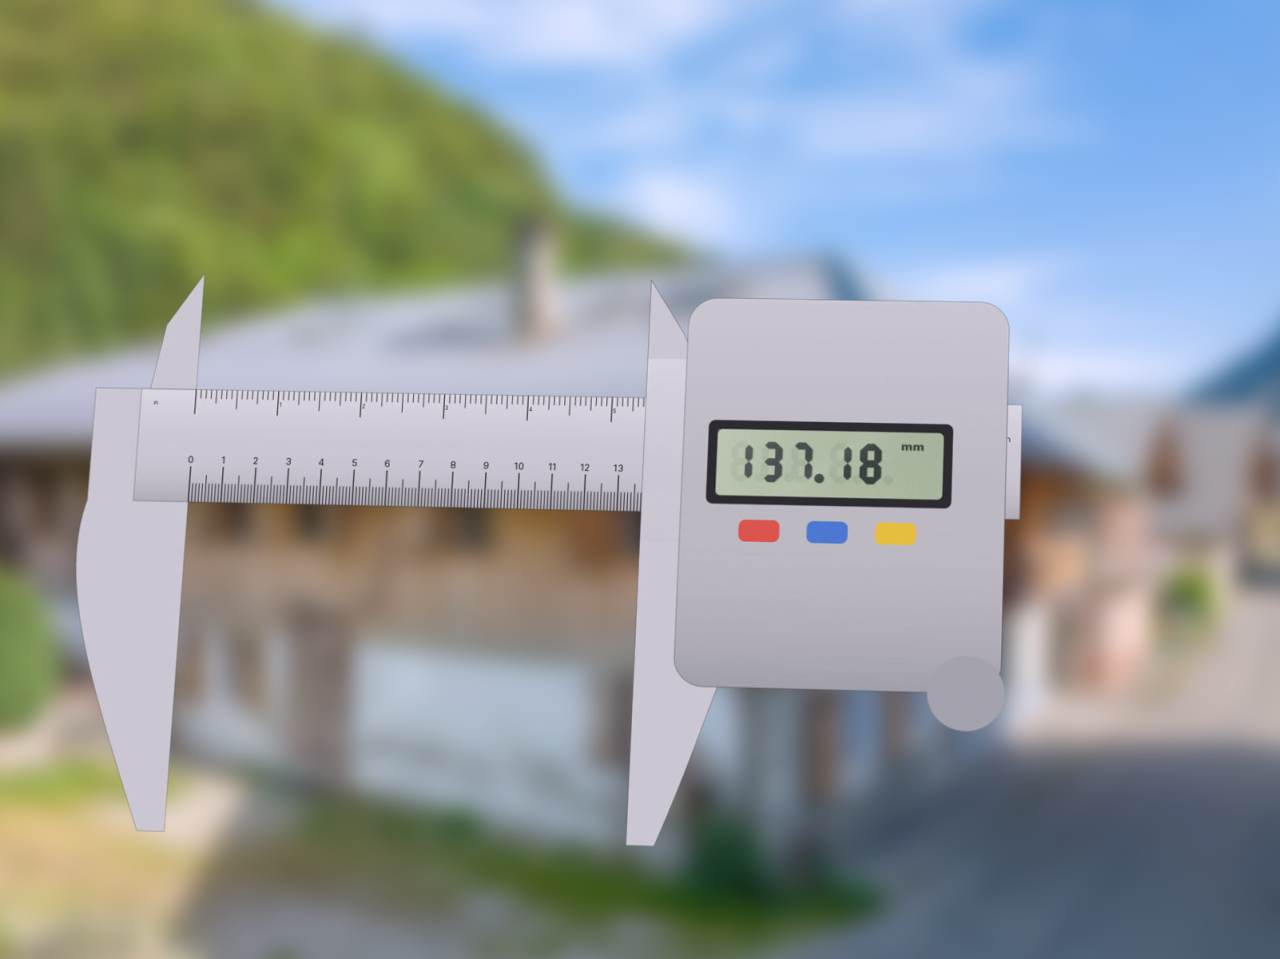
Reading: 137.18 mm
